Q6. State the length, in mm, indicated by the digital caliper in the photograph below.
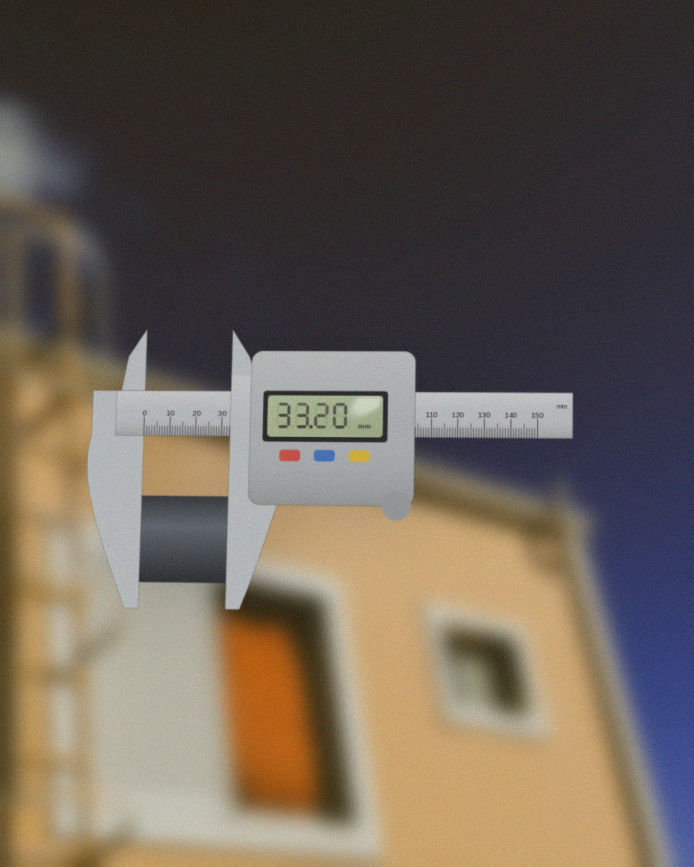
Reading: 33.20 mm
